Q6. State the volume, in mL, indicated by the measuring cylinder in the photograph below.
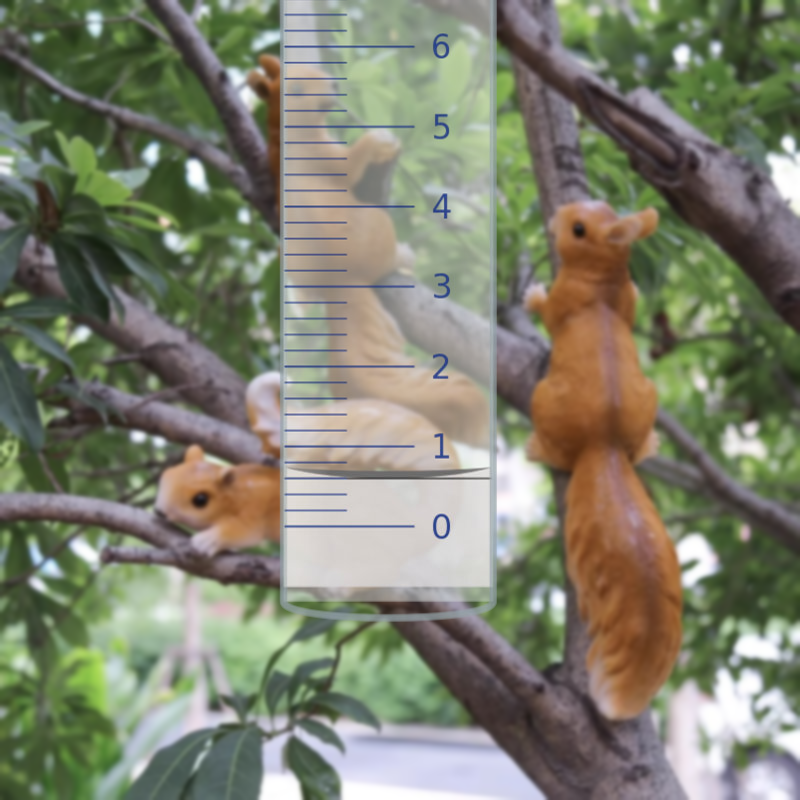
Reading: 0.6 mL
